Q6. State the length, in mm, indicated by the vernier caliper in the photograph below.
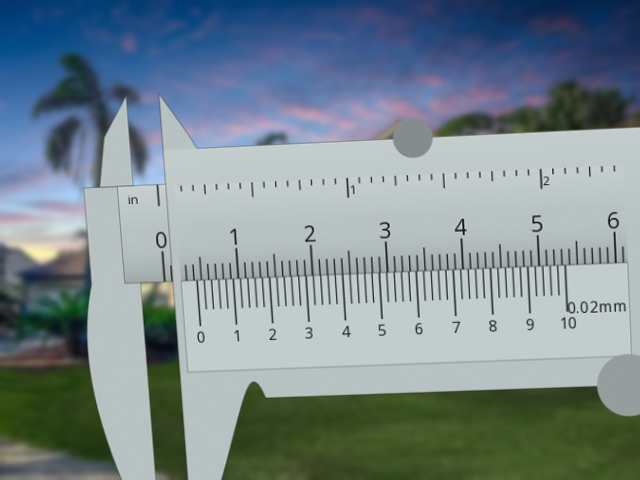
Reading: 4.4 mm
